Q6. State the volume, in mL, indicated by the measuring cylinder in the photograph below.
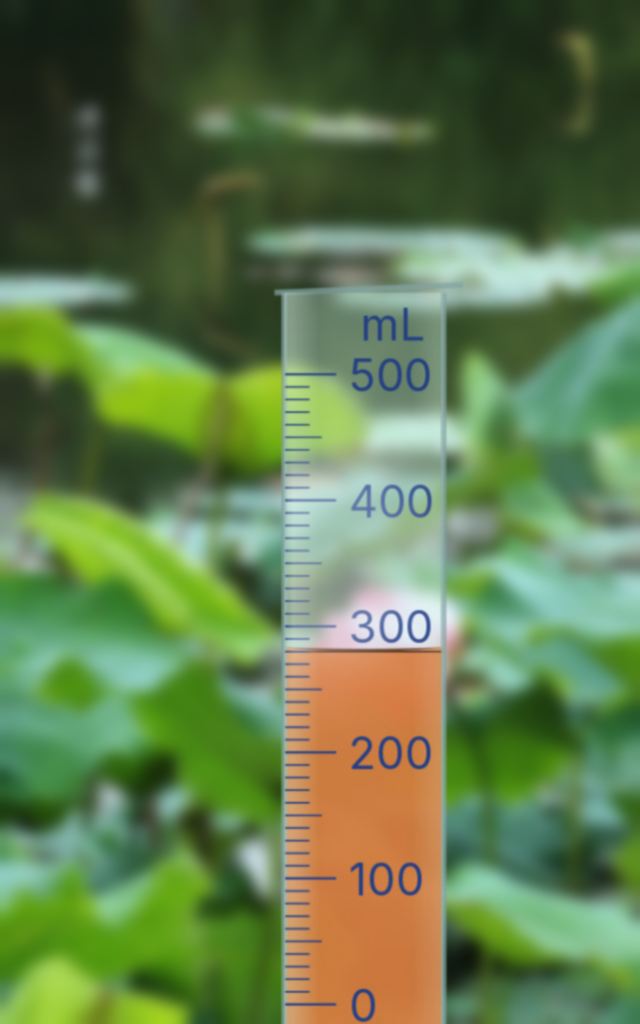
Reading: 280 mL
